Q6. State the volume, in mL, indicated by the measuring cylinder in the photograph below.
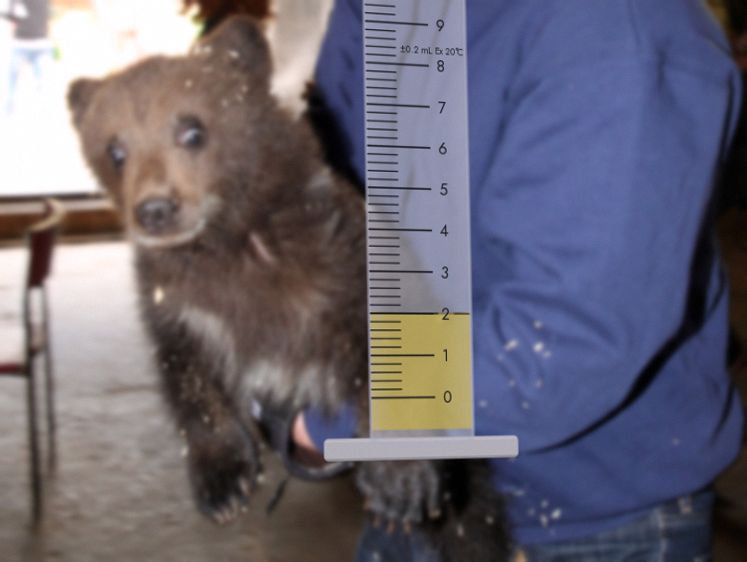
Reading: 2 mL
